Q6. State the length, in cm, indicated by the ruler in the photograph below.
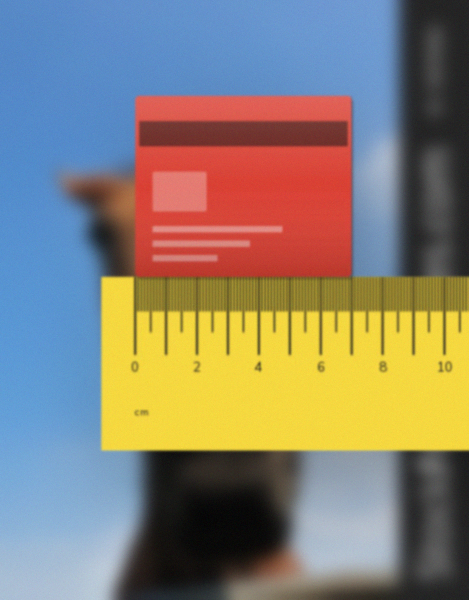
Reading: 7 cm
